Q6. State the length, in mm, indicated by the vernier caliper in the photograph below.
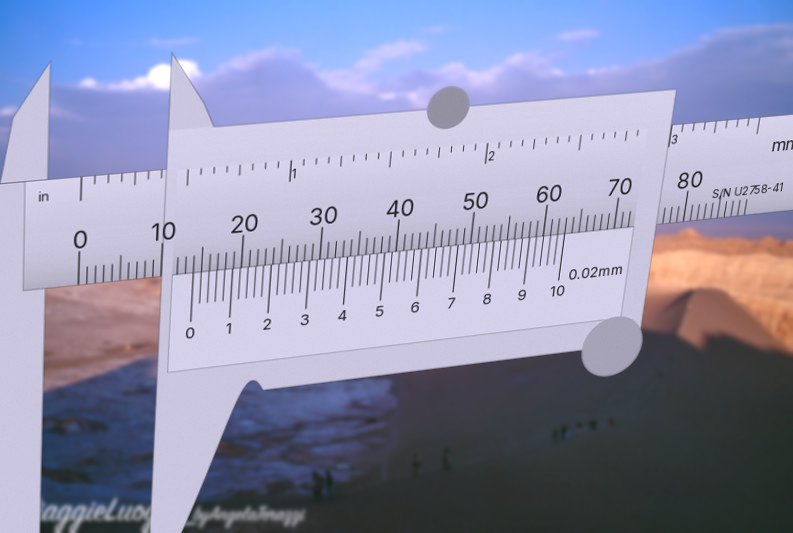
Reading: 14.0 mm
